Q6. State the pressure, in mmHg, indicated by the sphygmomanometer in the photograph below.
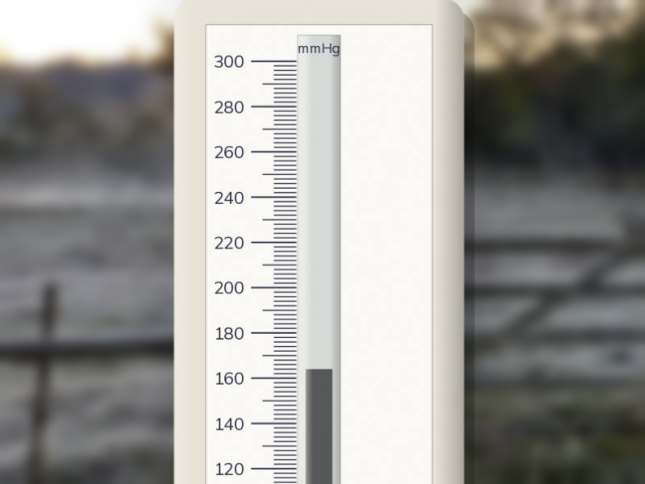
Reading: 164 mmHg
